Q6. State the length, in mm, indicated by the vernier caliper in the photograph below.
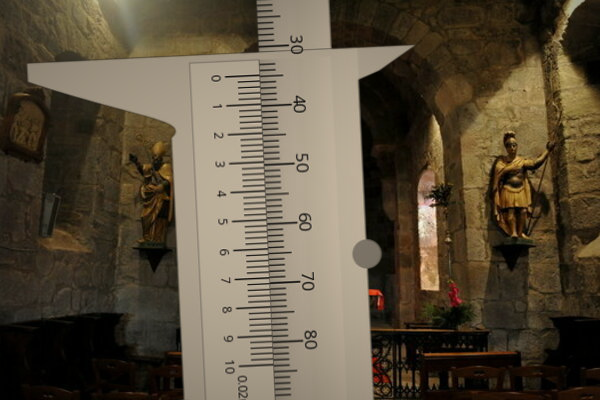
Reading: 34.8 mm
